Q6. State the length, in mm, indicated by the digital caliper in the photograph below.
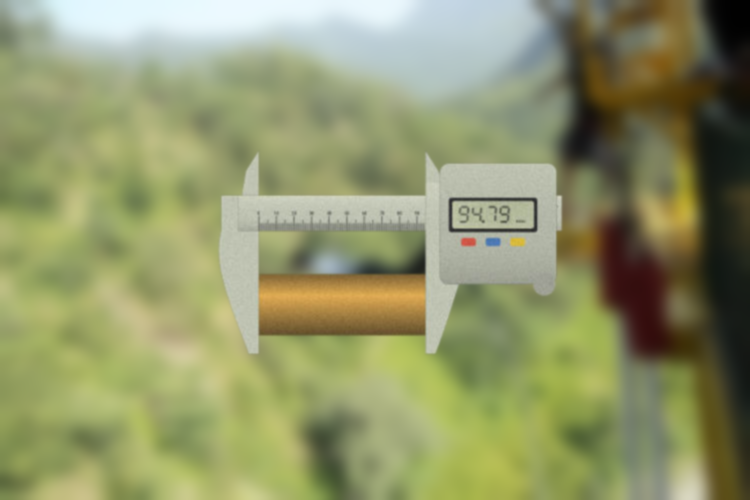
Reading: 94.79 mm
